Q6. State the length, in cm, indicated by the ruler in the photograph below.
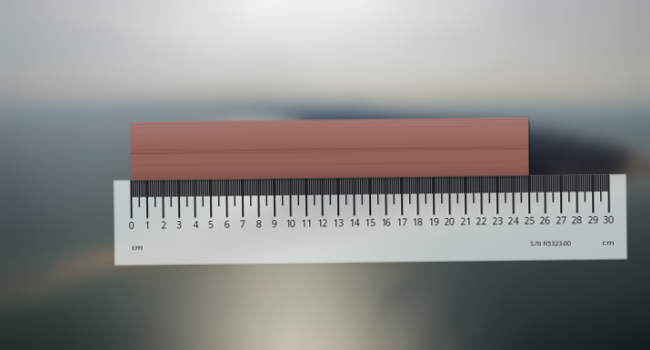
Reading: 25 cm
